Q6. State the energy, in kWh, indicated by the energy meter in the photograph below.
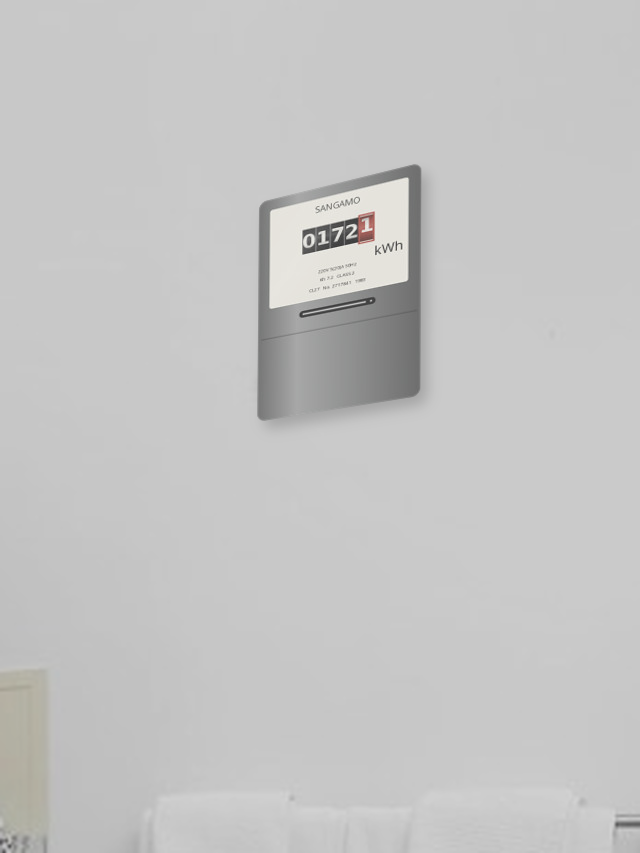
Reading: 172.1 kWh
